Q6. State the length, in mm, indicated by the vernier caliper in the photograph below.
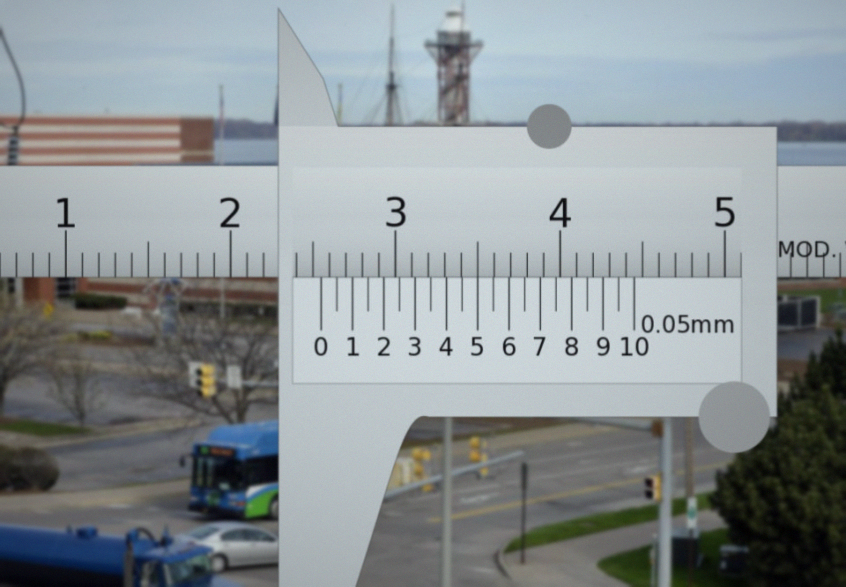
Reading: 25.5 mm
